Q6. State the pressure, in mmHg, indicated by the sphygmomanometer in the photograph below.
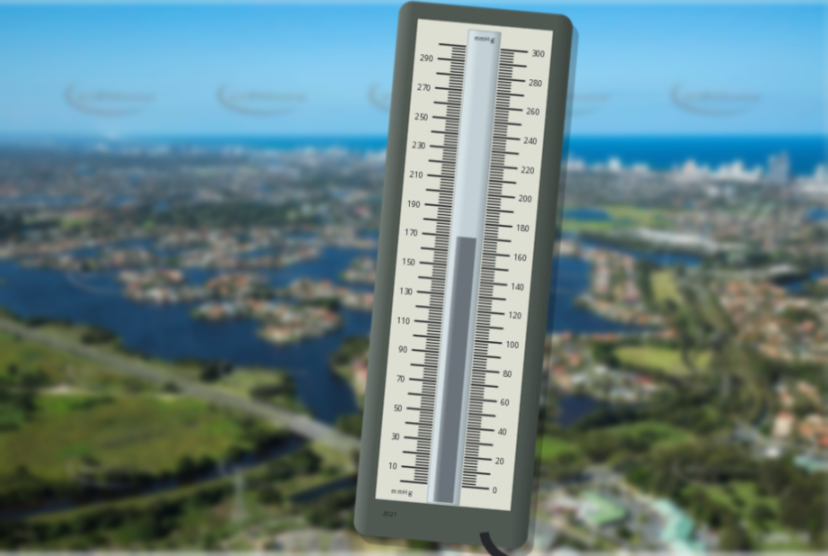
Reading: 170 mmHg
